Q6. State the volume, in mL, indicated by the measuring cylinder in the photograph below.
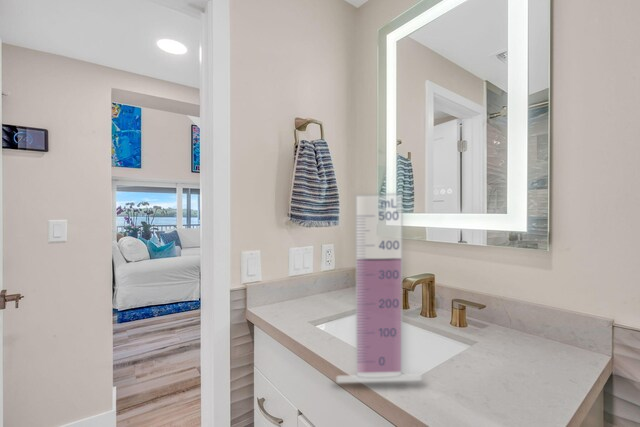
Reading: 350 mL
